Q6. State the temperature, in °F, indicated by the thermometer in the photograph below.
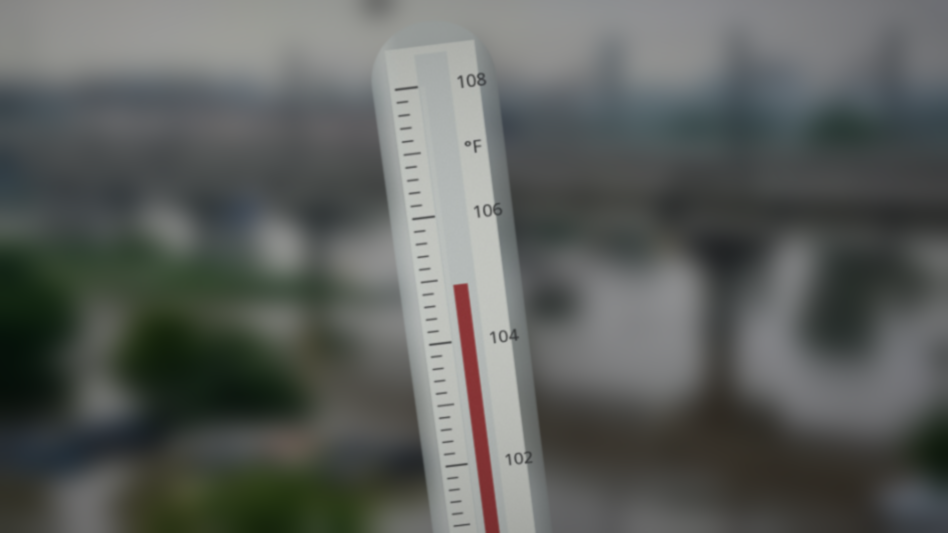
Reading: 104.9 °F
